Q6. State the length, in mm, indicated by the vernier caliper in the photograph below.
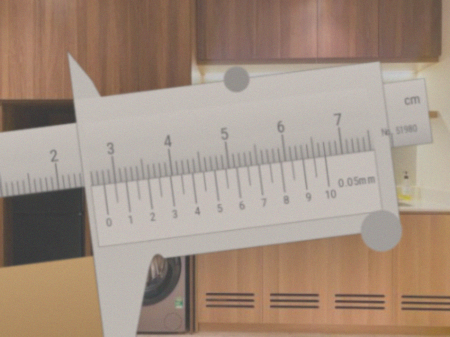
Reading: 28.0 mm
